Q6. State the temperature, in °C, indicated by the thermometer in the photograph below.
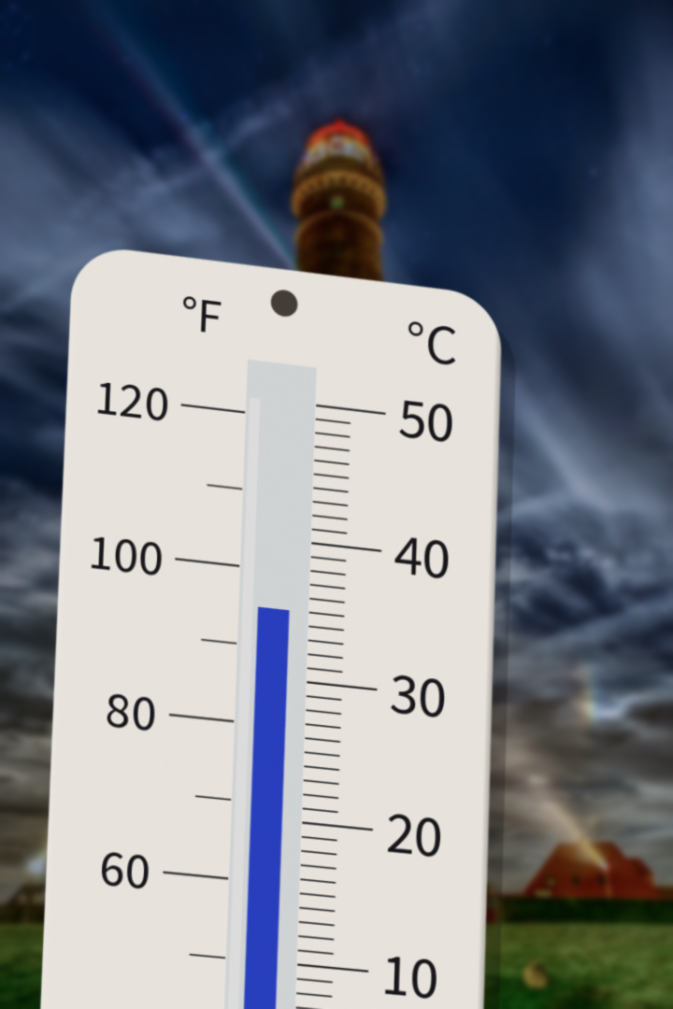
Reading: 35 °C
